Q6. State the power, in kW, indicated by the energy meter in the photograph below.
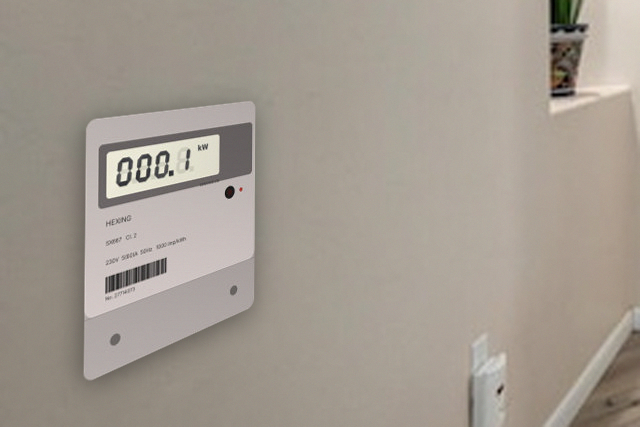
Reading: 0.1 kW
